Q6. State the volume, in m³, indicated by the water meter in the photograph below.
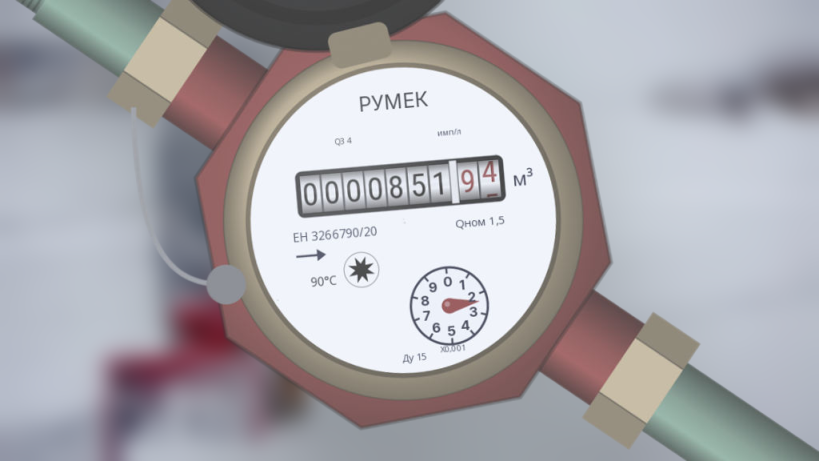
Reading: 851.942 m³
